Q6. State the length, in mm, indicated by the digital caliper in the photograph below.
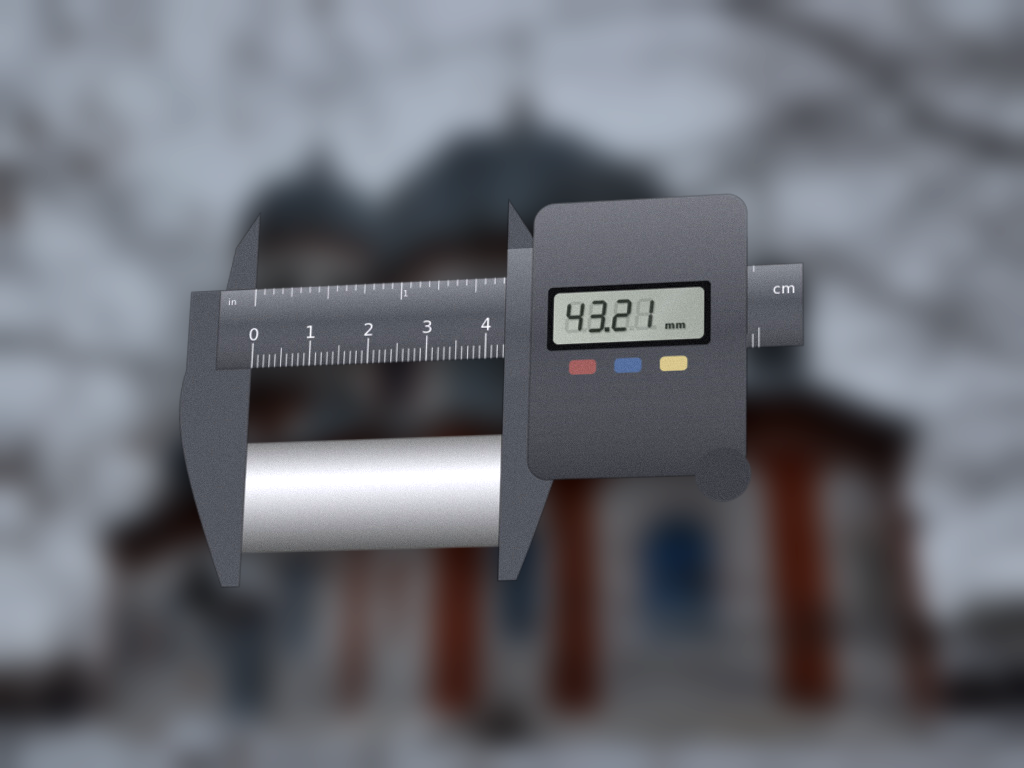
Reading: 43.21 mm
